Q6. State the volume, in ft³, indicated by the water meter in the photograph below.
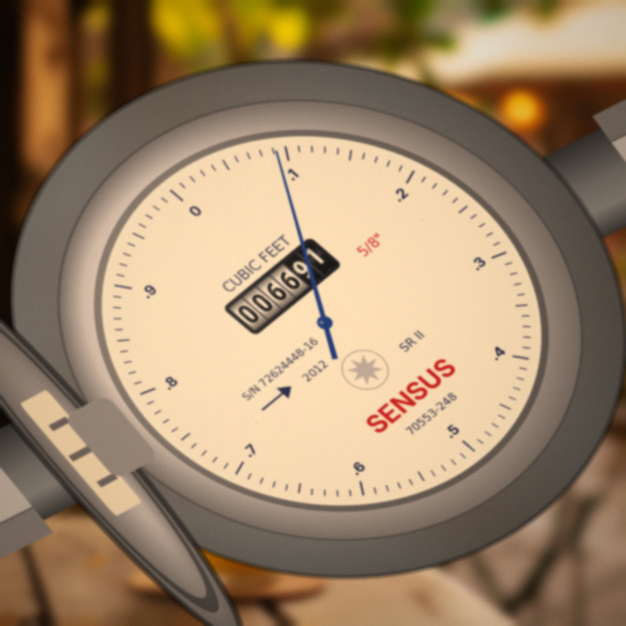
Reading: 6691.09 ft³
